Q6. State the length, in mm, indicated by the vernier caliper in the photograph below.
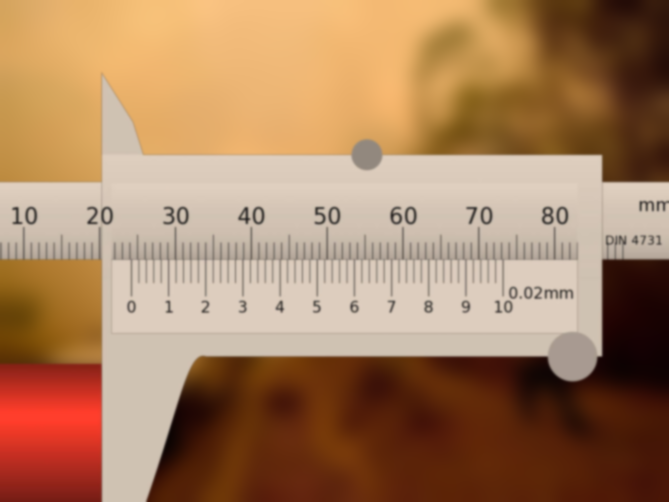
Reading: 24.2 mm
